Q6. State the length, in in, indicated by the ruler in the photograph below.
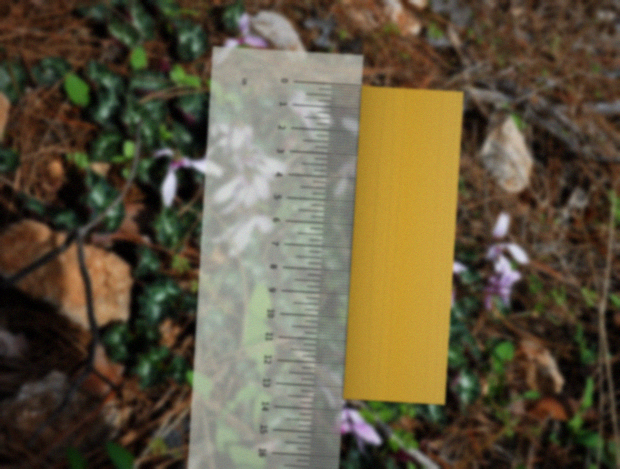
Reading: 13.5 in
